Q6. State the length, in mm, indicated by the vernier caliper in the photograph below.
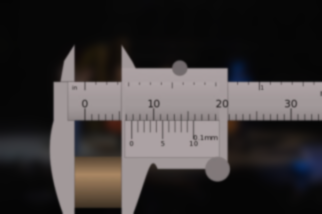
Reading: 6.8 mm
